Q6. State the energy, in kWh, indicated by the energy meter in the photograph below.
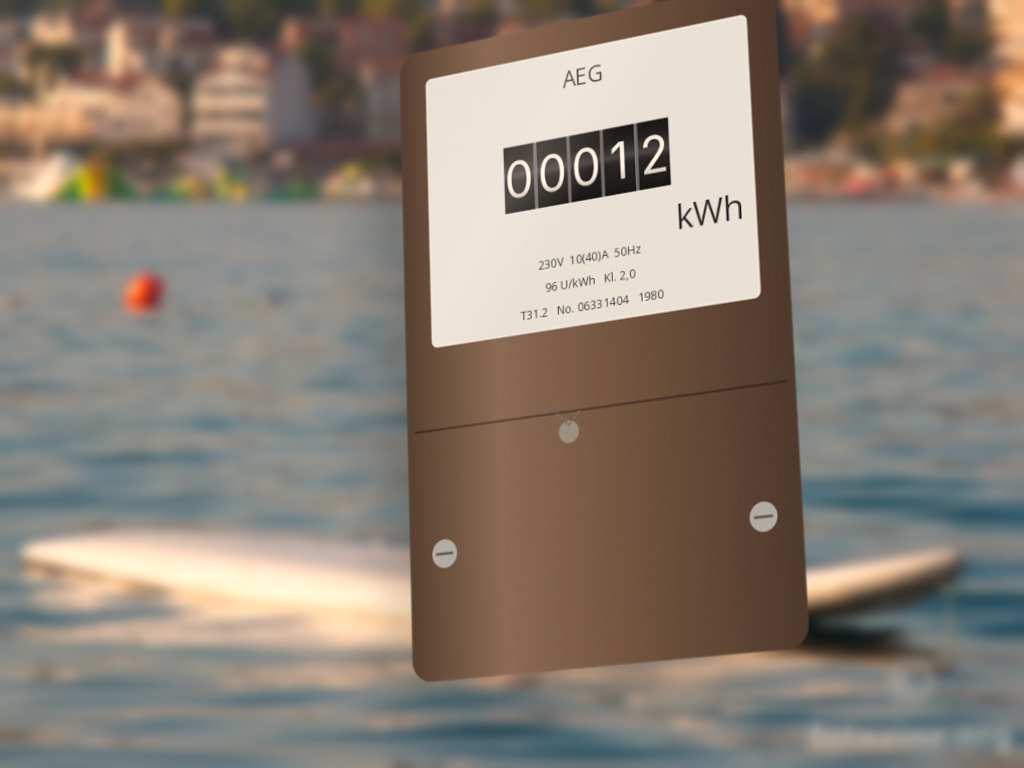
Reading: 12 kWh
